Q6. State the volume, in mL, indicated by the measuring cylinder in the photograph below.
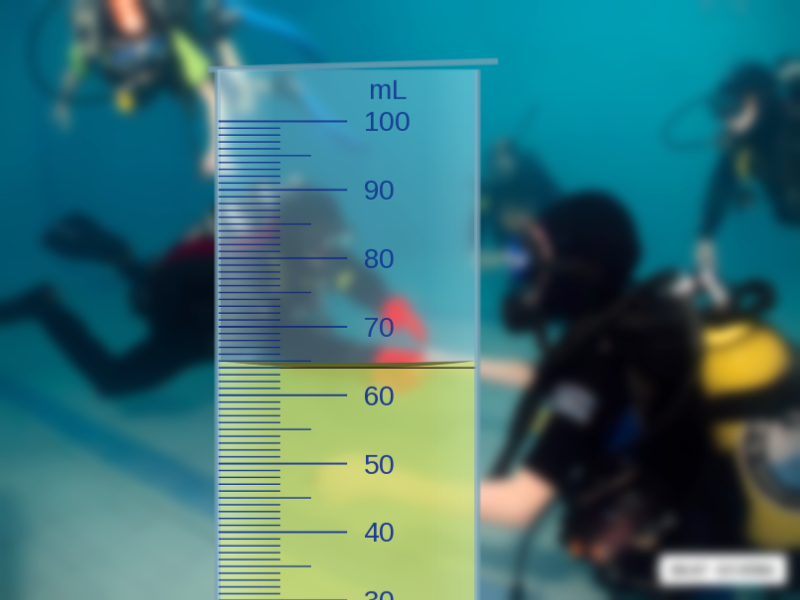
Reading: 64 mL
